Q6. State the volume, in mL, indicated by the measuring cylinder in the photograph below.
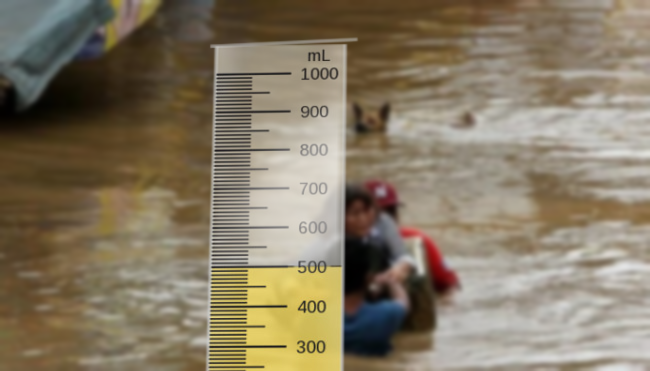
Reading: 500 mL
